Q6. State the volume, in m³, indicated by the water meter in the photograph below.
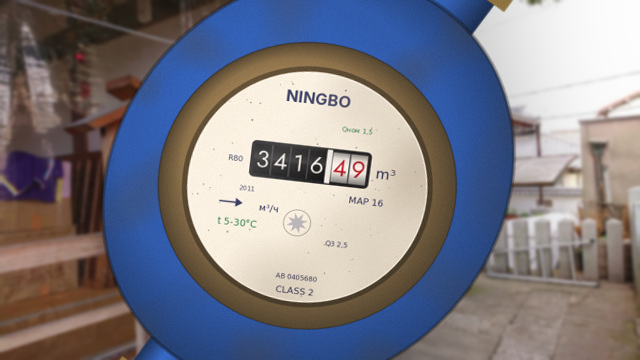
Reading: 3416.49 m³
